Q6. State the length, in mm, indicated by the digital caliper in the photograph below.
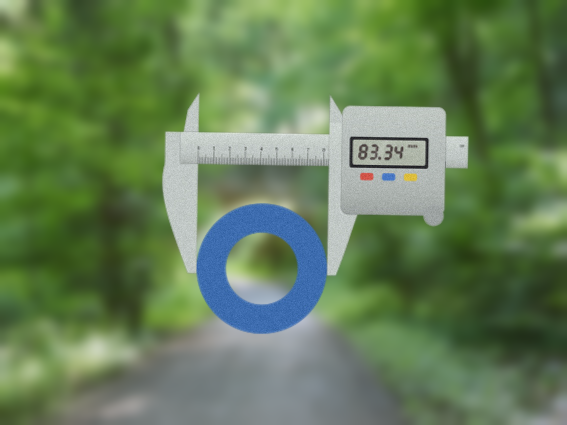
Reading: 83.34 mm
